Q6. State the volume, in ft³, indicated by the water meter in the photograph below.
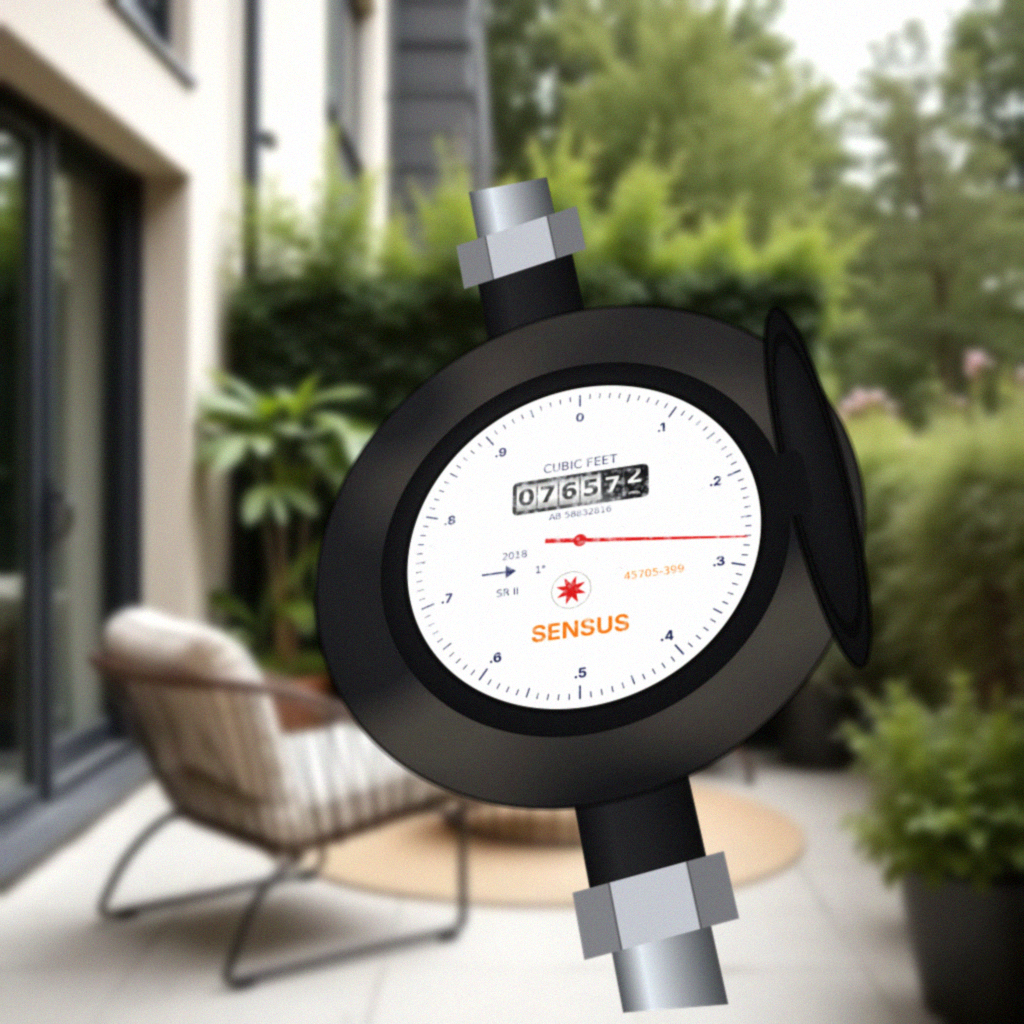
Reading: 76572.27 ft³
